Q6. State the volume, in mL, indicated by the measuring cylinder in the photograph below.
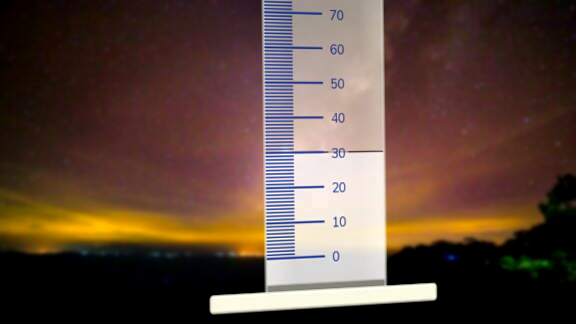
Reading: 30 mL
